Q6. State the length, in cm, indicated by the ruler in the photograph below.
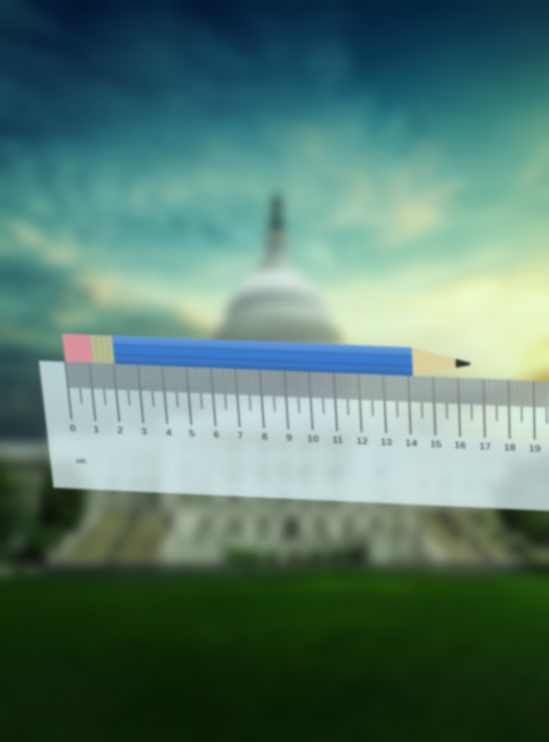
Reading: 16.5 cm
